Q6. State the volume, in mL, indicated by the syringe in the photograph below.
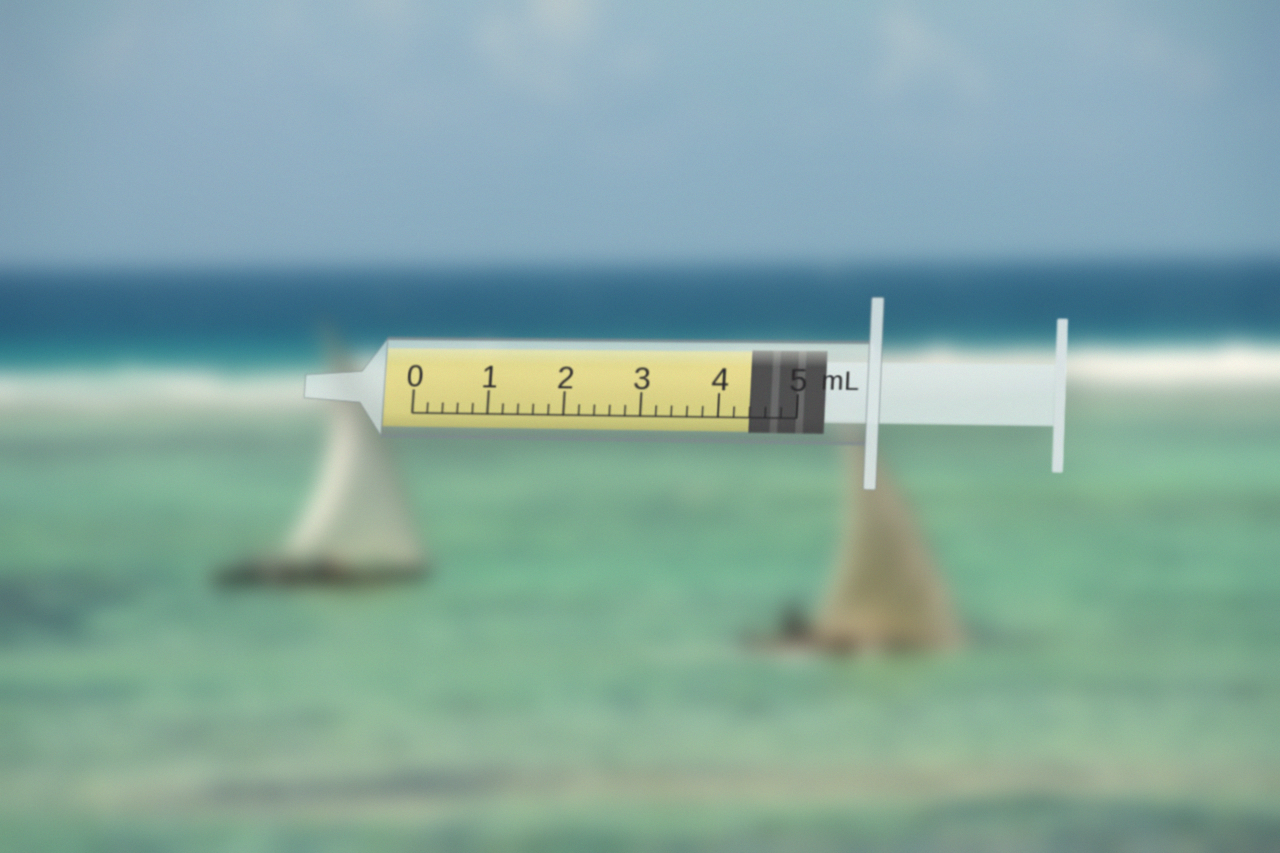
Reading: 4.4 mL
